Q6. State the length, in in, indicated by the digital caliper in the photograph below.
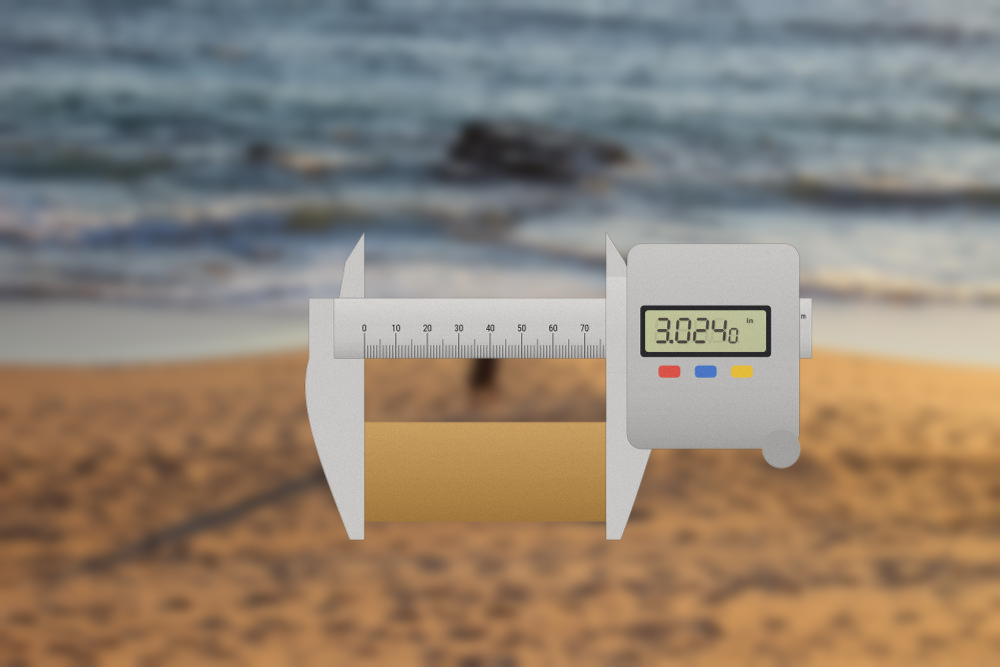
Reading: 3.0240 in
